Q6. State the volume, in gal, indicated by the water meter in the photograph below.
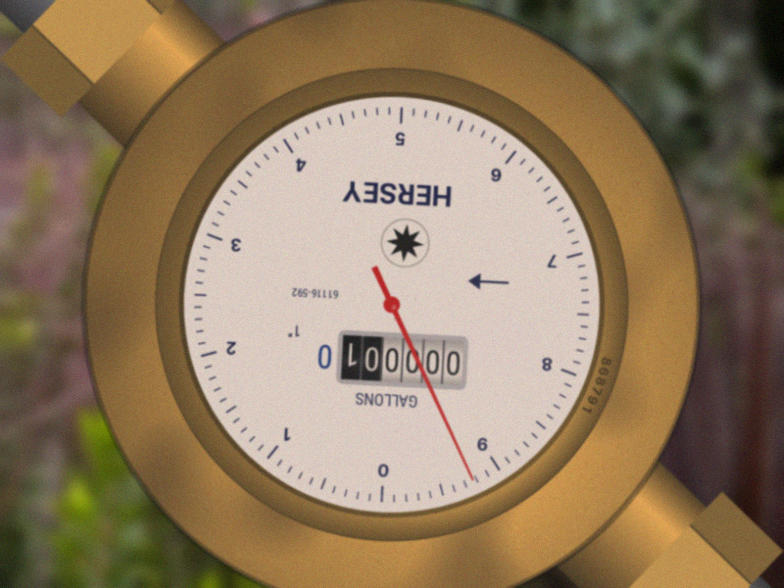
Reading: 9.2 gal
